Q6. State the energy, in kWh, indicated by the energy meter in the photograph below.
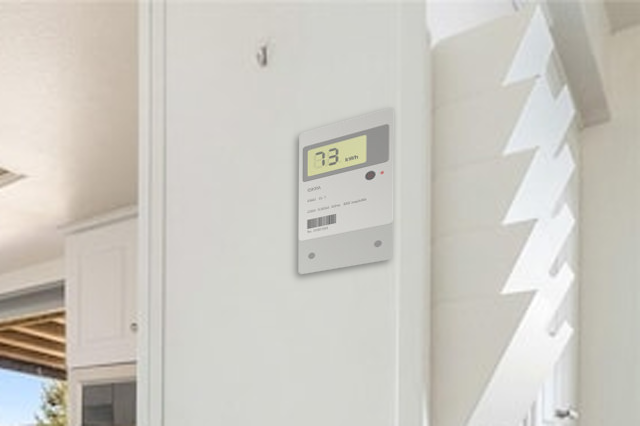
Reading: 73 kWh
